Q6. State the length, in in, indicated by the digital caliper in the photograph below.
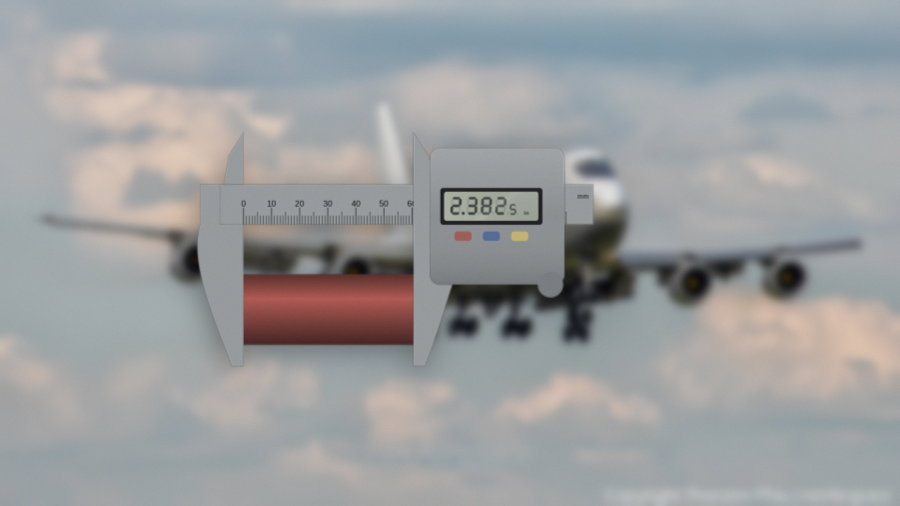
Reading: 2.3825 in
